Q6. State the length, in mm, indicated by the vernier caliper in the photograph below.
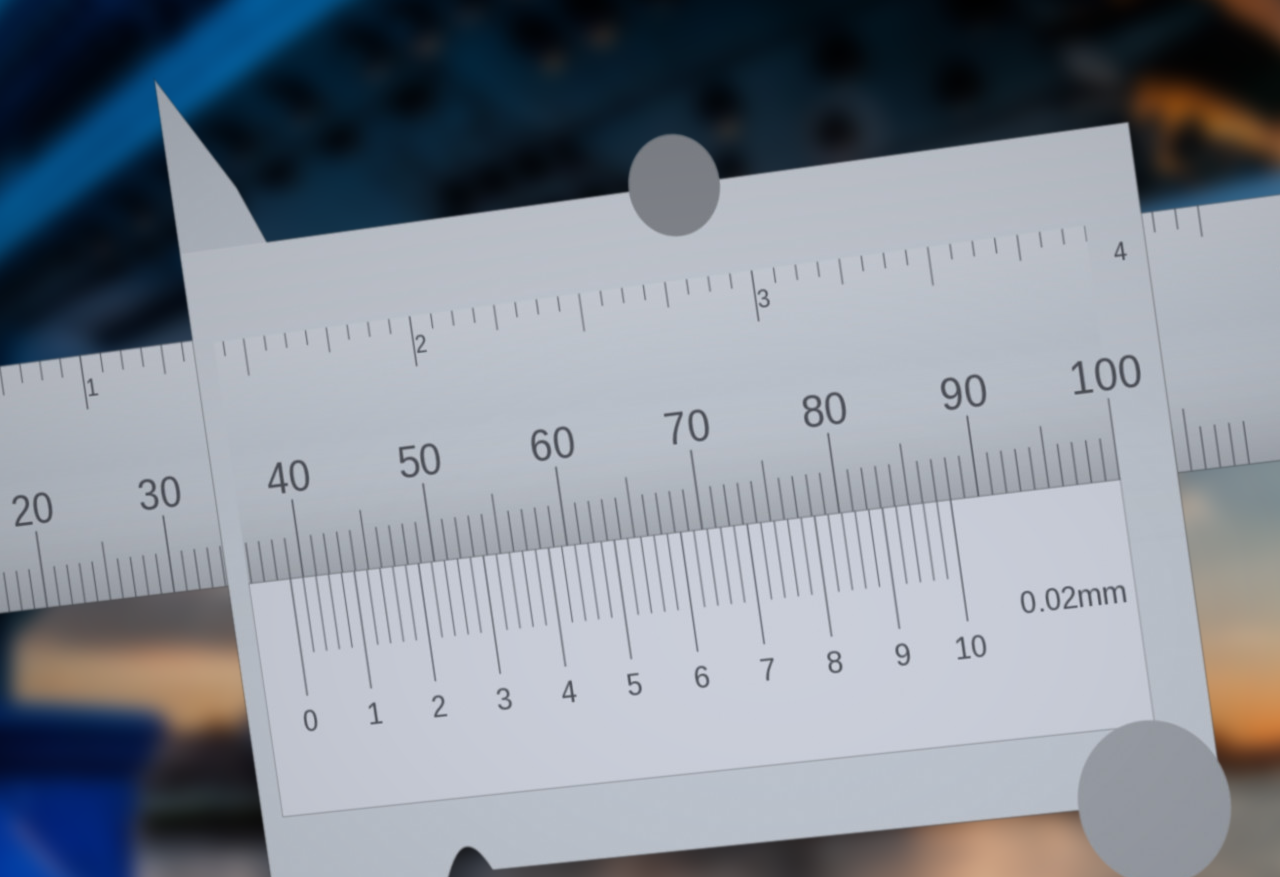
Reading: 39.0 mm
